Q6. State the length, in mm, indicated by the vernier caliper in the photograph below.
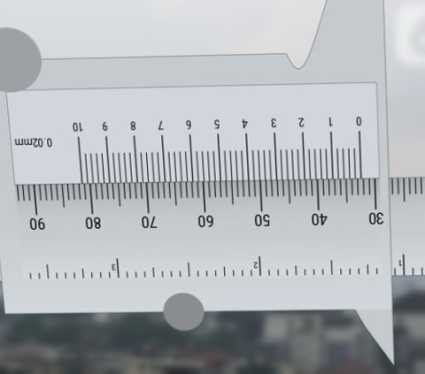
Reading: 32.4 mm
